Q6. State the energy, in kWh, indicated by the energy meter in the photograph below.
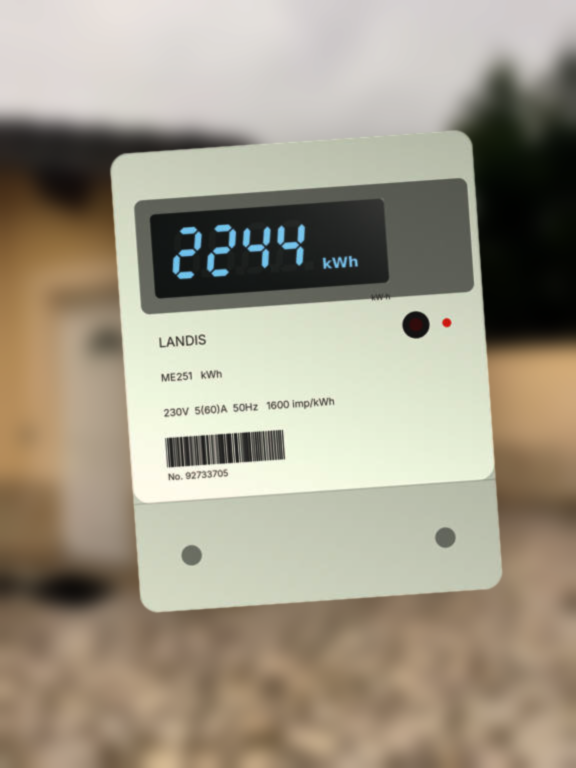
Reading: 2244 kWh
